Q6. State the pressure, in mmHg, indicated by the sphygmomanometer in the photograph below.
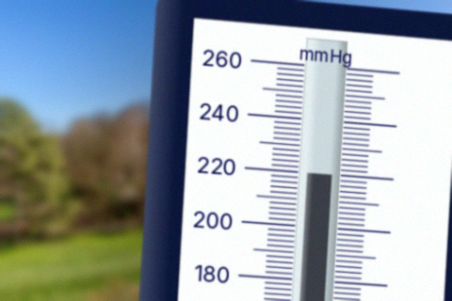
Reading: 220 mmHg
